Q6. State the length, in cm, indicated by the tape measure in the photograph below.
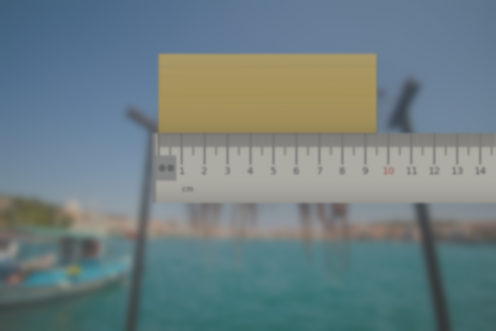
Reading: 9.5 cm
